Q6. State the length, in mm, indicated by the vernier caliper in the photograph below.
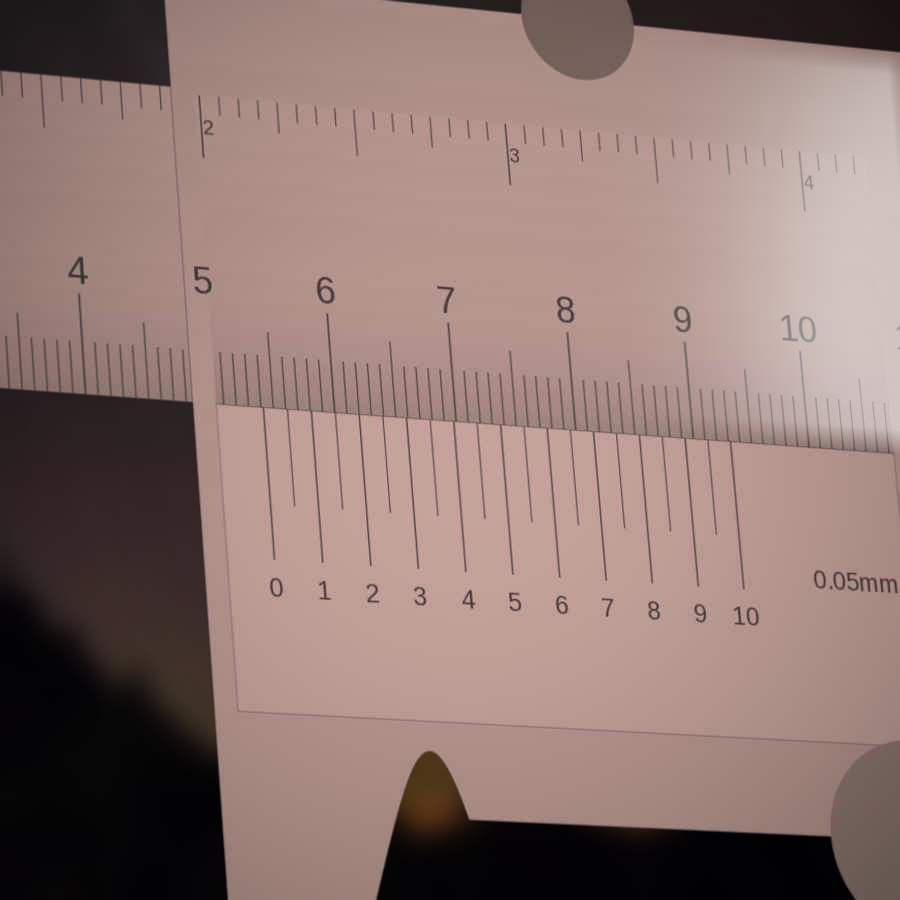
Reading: 54.2 mm
